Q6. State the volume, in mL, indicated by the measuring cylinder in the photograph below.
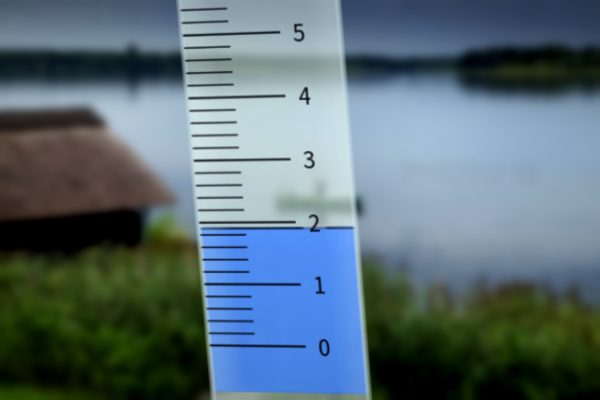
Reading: 1.9 mL
